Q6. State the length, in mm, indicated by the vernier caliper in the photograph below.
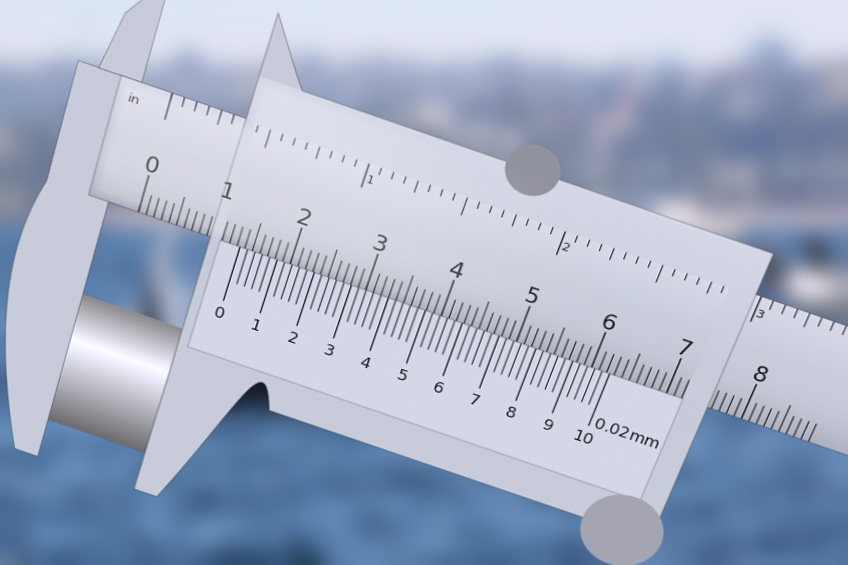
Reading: 13.4 mm
